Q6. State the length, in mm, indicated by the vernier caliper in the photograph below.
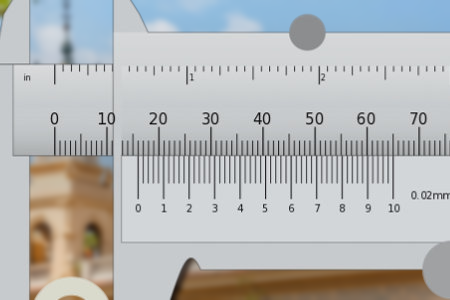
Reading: 16.0 mm
